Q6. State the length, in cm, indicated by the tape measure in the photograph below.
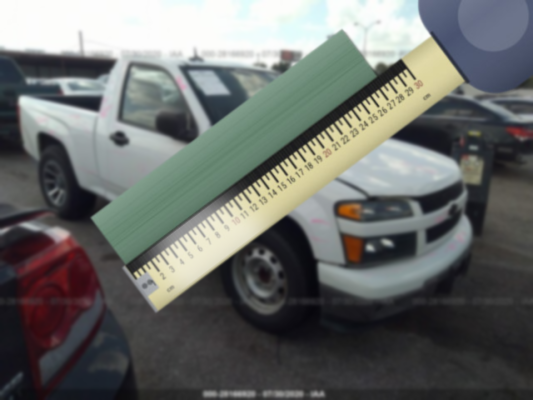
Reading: 27.5 cm
